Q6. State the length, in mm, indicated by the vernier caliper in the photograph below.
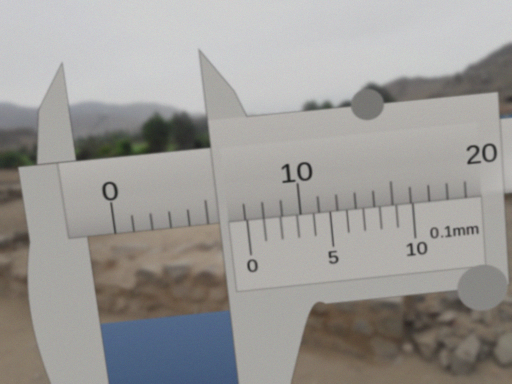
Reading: 7.1 mm
